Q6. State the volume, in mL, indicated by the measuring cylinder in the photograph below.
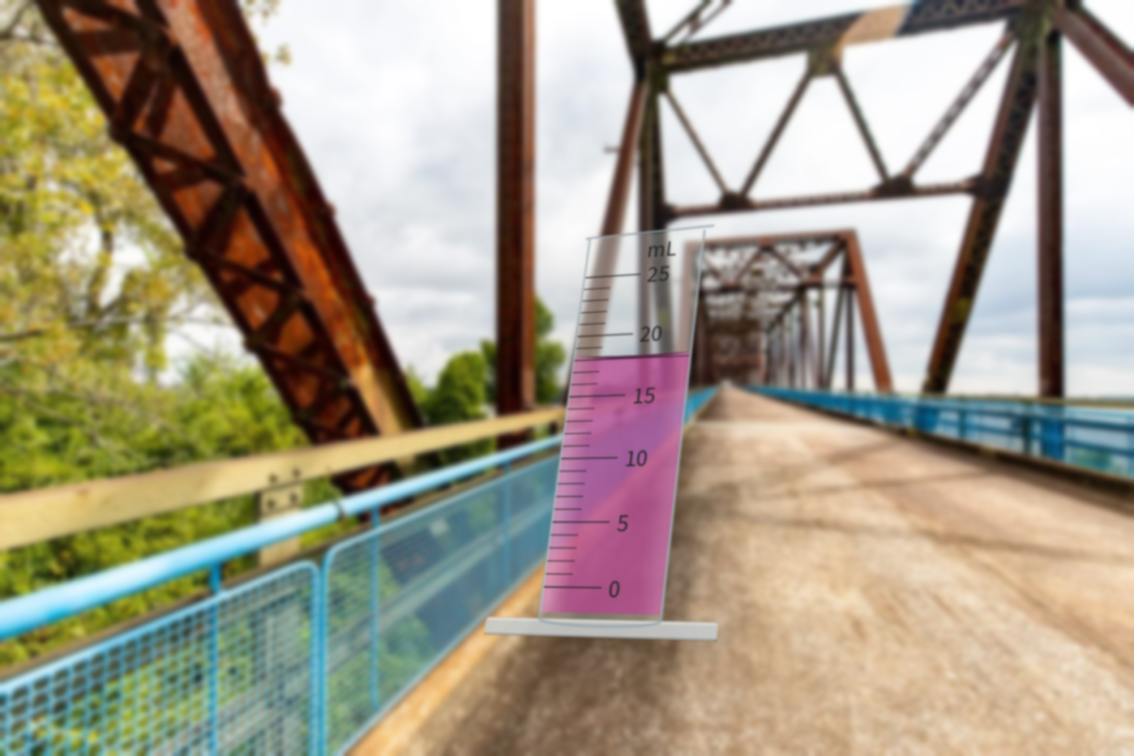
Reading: 18 mL
